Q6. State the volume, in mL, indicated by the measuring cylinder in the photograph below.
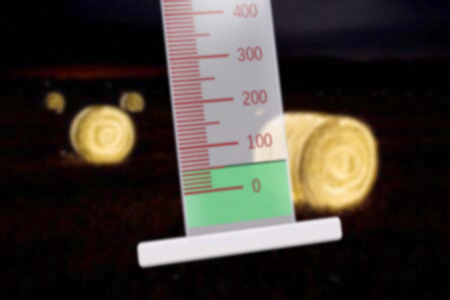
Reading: 50 mL
